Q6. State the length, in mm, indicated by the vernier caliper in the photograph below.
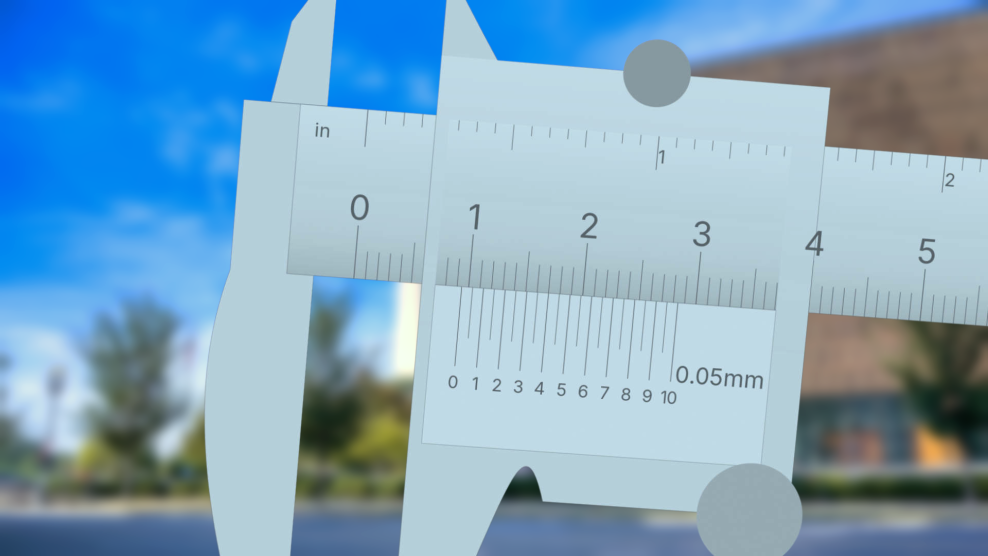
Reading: 9.4 mm
